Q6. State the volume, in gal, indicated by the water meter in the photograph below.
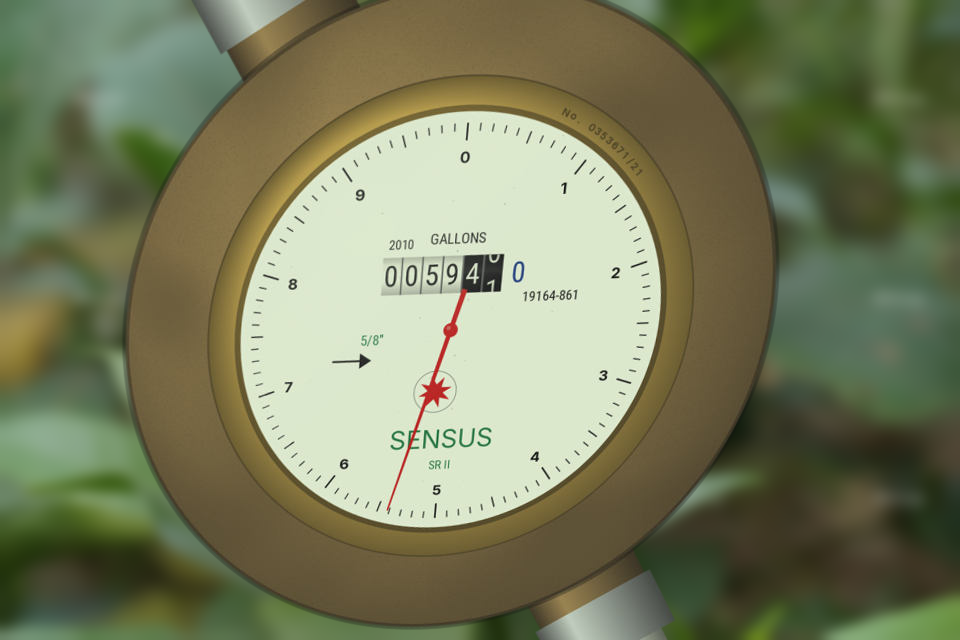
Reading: 59405.4 gal
